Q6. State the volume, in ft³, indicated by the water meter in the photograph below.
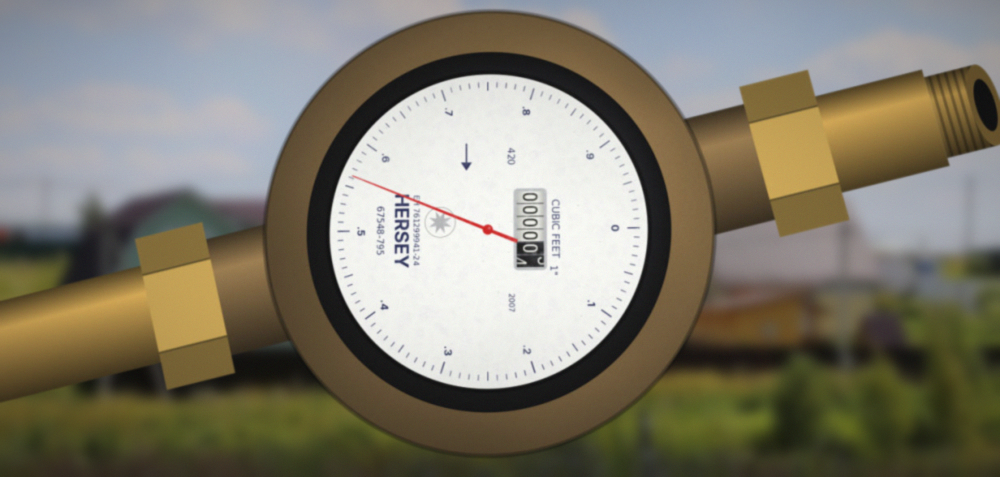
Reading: 3.56 ft³
